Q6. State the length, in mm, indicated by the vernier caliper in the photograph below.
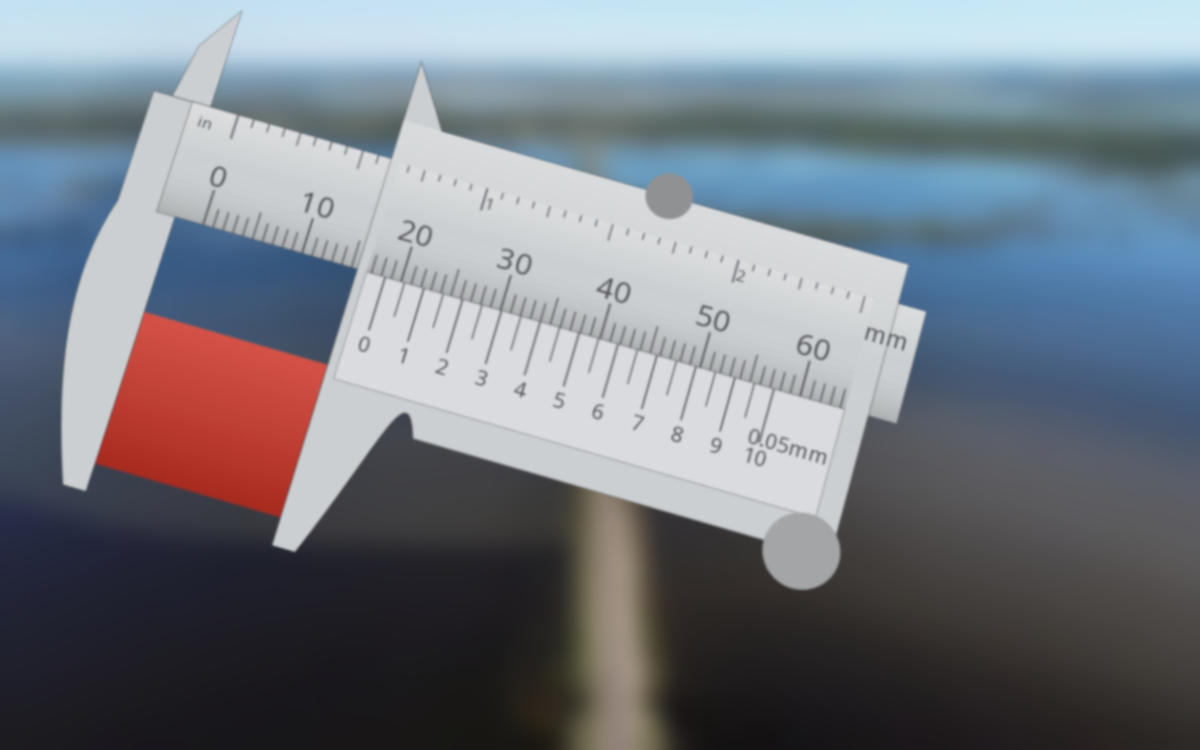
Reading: 18.4 mm
